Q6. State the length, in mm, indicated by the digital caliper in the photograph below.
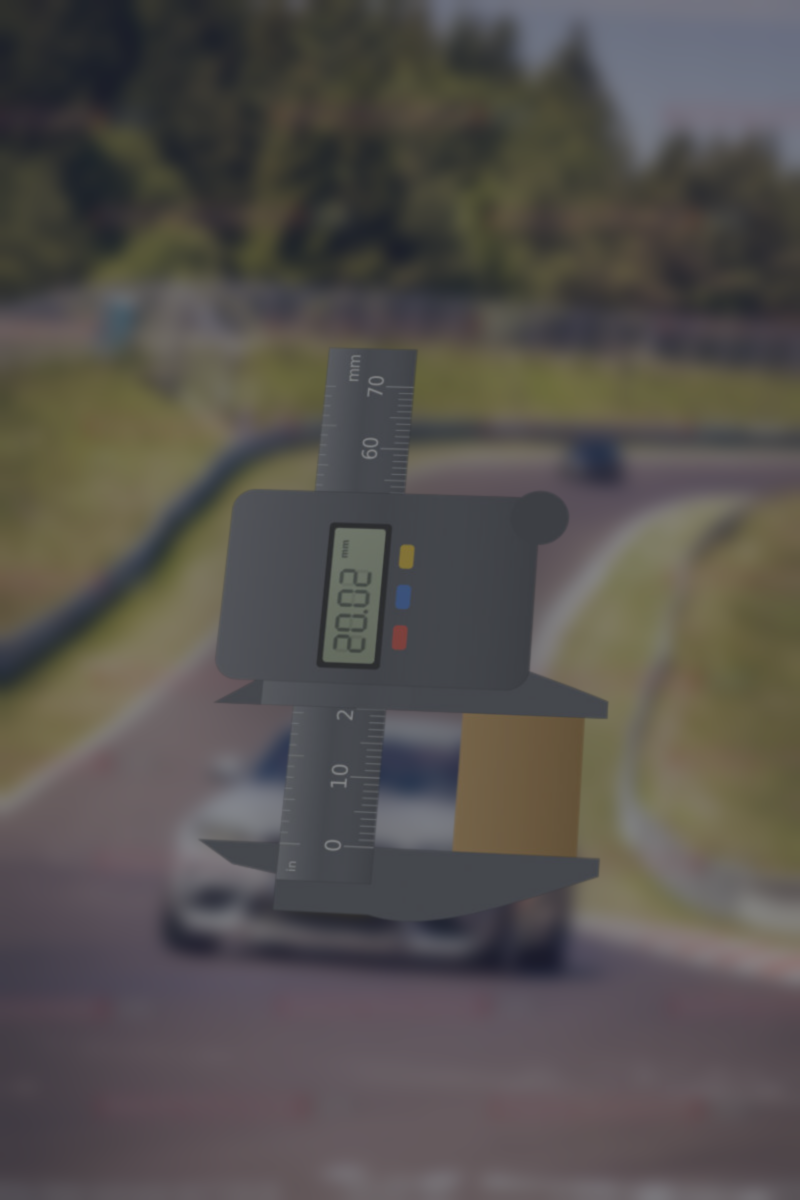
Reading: 20.02 mm
